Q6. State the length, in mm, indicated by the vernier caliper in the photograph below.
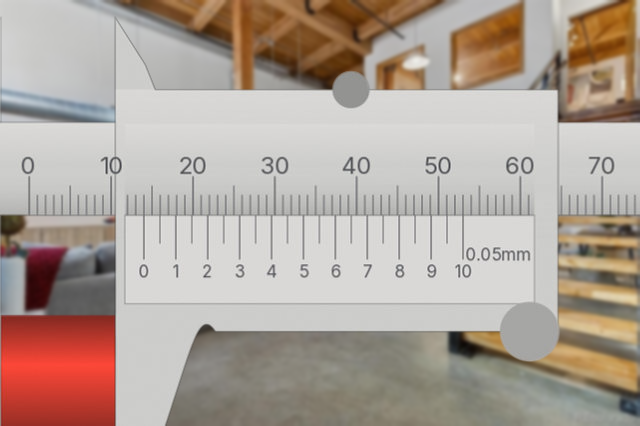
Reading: 14.0 mm
